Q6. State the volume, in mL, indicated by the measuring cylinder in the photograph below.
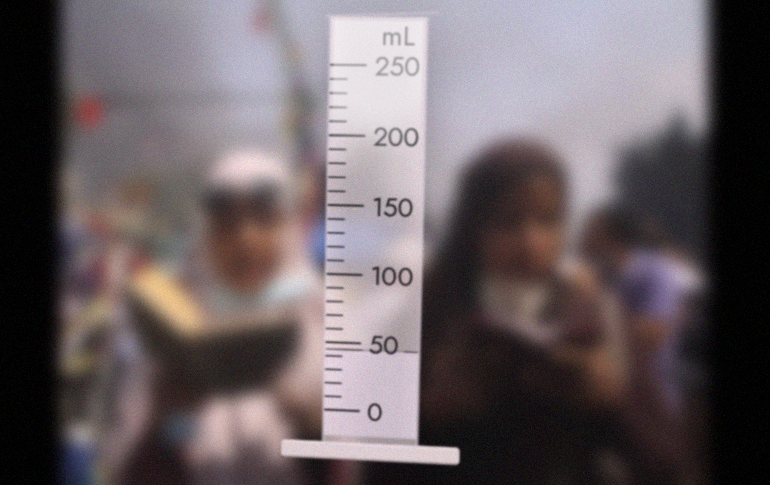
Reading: 45 mL
